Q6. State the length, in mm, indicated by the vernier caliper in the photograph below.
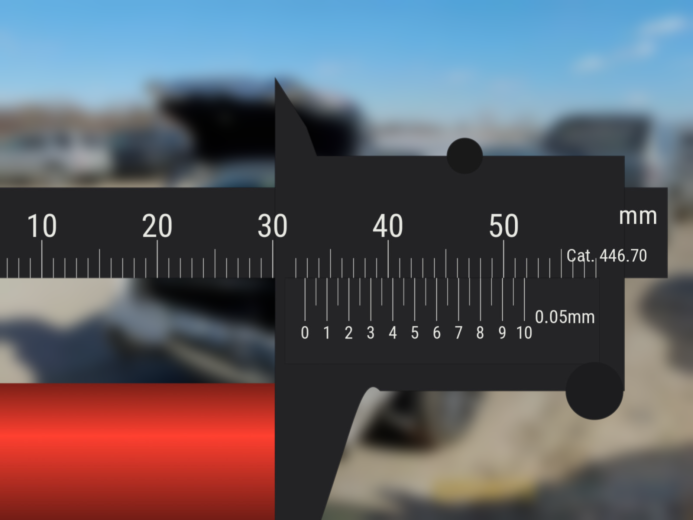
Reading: 32.8 mm
